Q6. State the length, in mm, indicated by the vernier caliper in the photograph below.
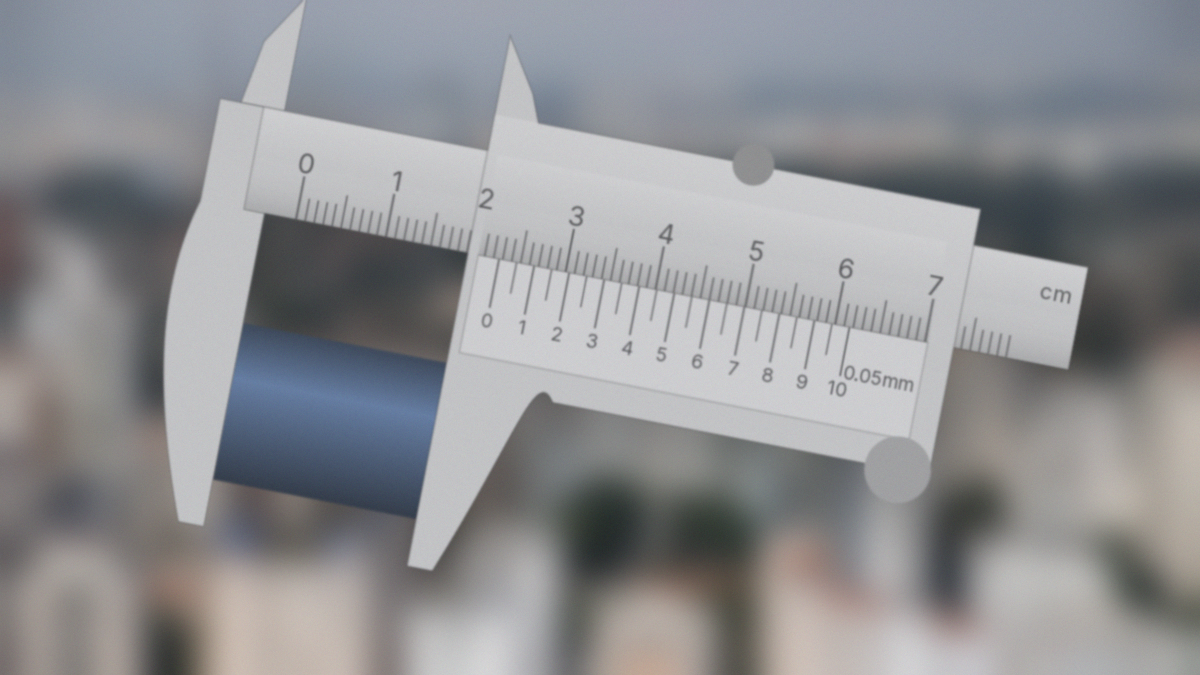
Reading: 22.6 mm
